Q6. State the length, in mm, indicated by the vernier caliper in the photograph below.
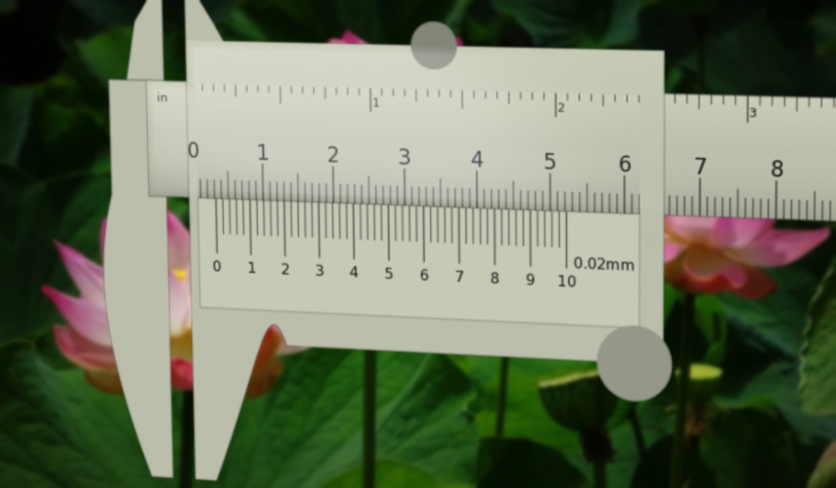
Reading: 3.2 mm
